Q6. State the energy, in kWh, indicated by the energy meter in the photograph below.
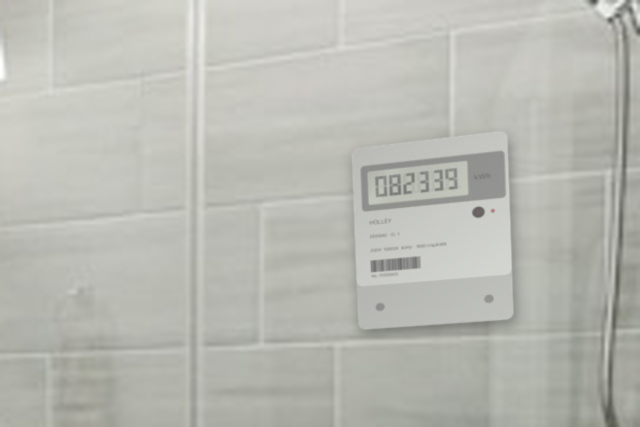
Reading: 82339 kWh
